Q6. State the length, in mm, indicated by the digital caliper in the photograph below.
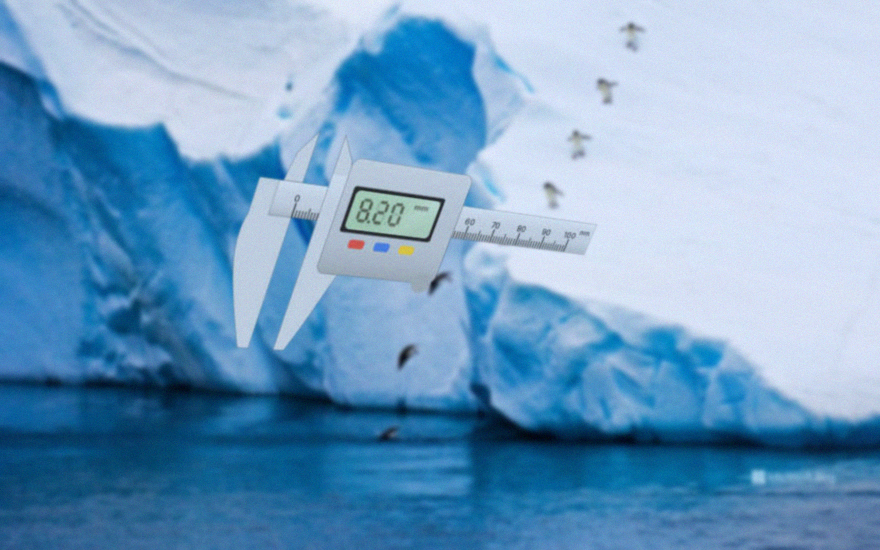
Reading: 8.20 mm
